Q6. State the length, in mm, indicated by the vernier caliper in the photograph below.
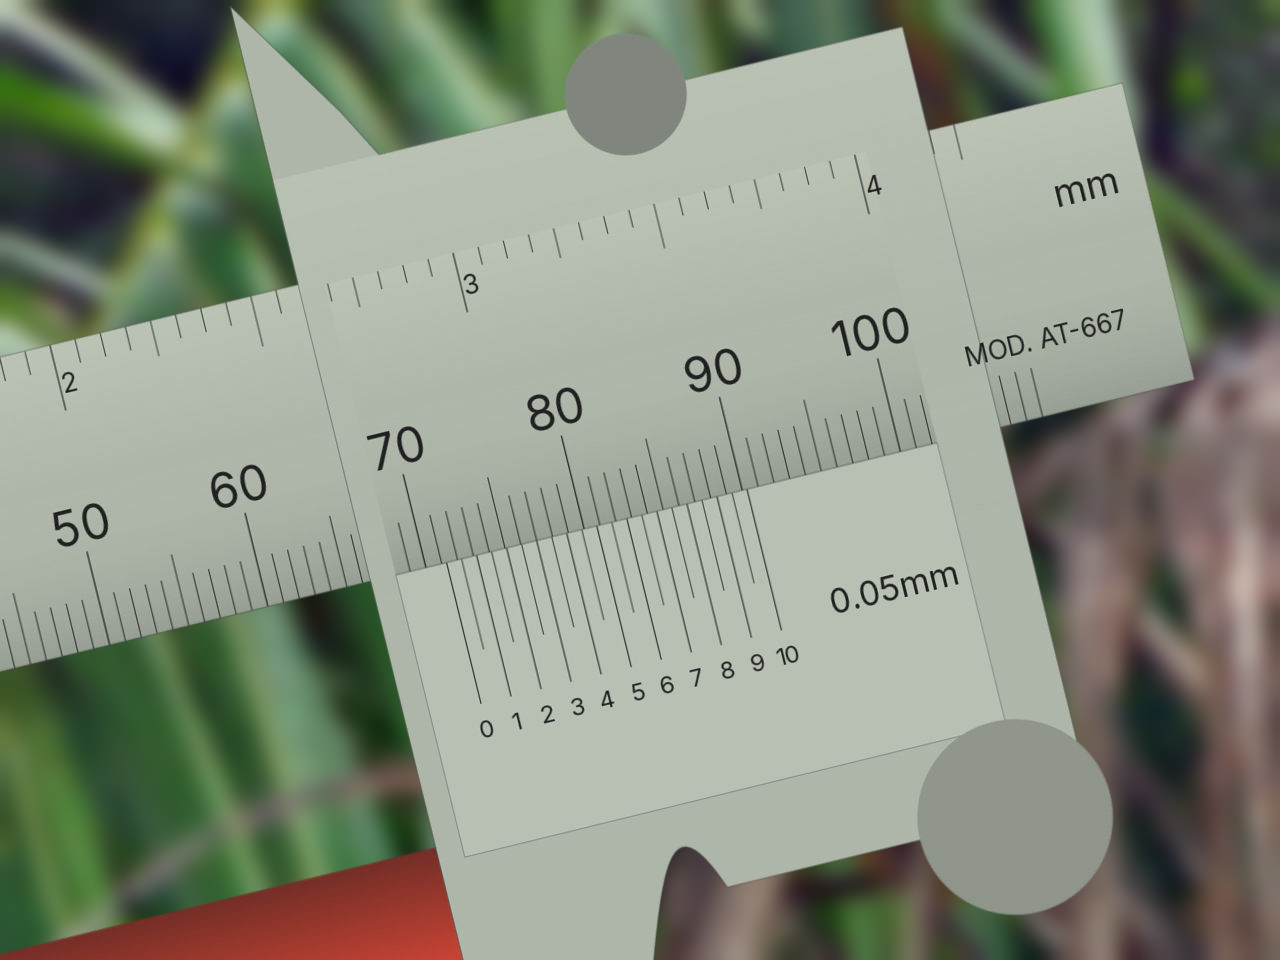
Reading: 71.3 mm
